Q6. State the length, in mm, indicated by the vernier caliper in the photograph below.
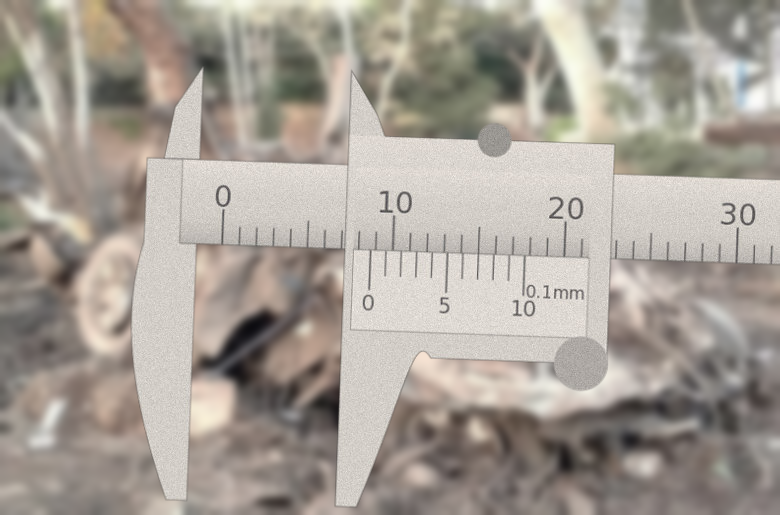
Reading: 8.7 mm
